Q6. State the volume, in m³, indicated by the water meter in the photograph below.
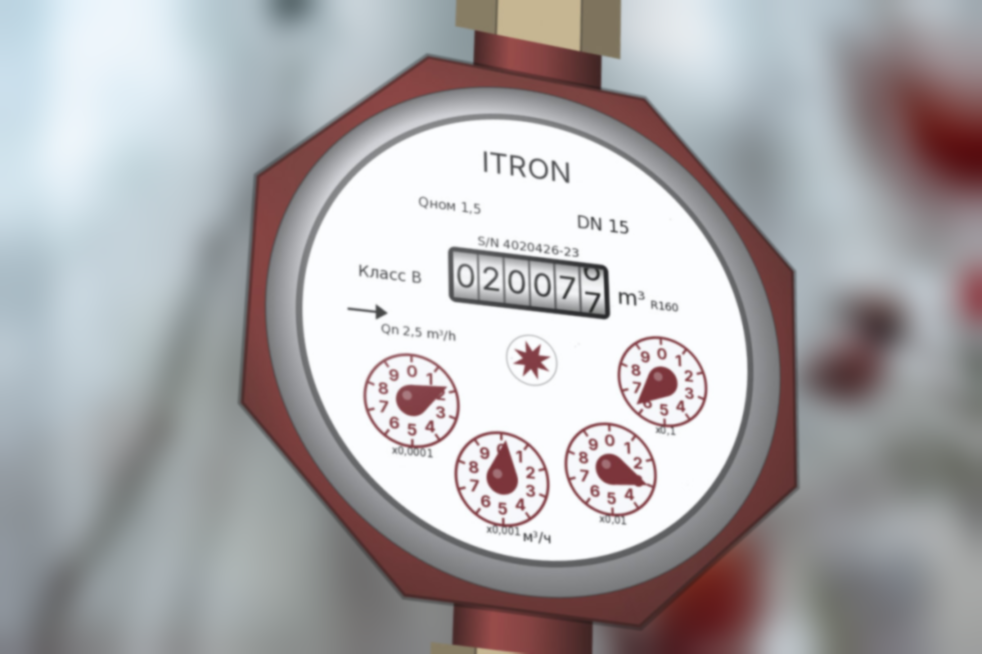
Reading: 20076.6301 m³
